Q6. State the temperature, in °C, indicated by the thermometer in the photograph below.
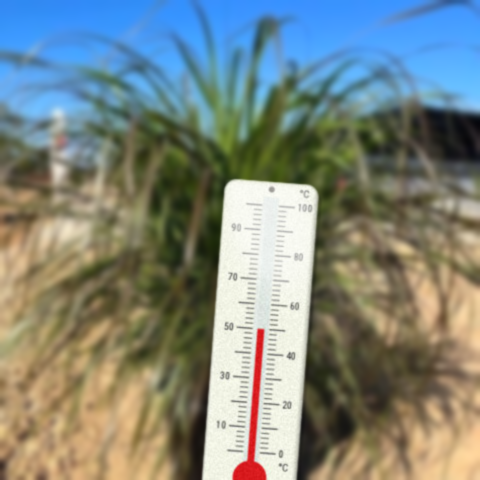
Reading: 50 °C
